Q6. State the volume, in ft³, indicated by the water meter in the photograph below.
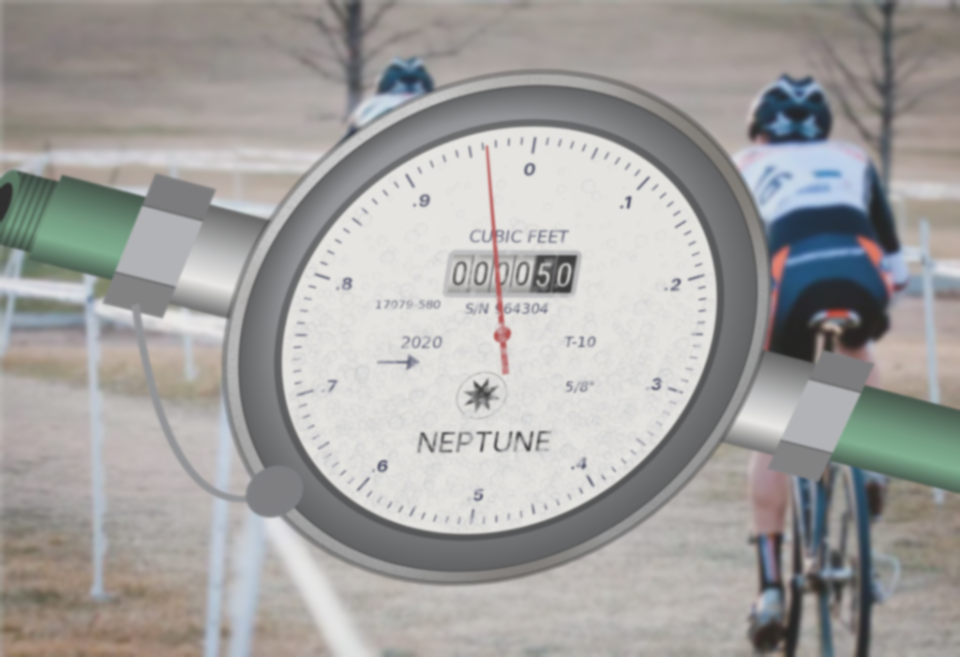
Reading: 49.96 ft³
